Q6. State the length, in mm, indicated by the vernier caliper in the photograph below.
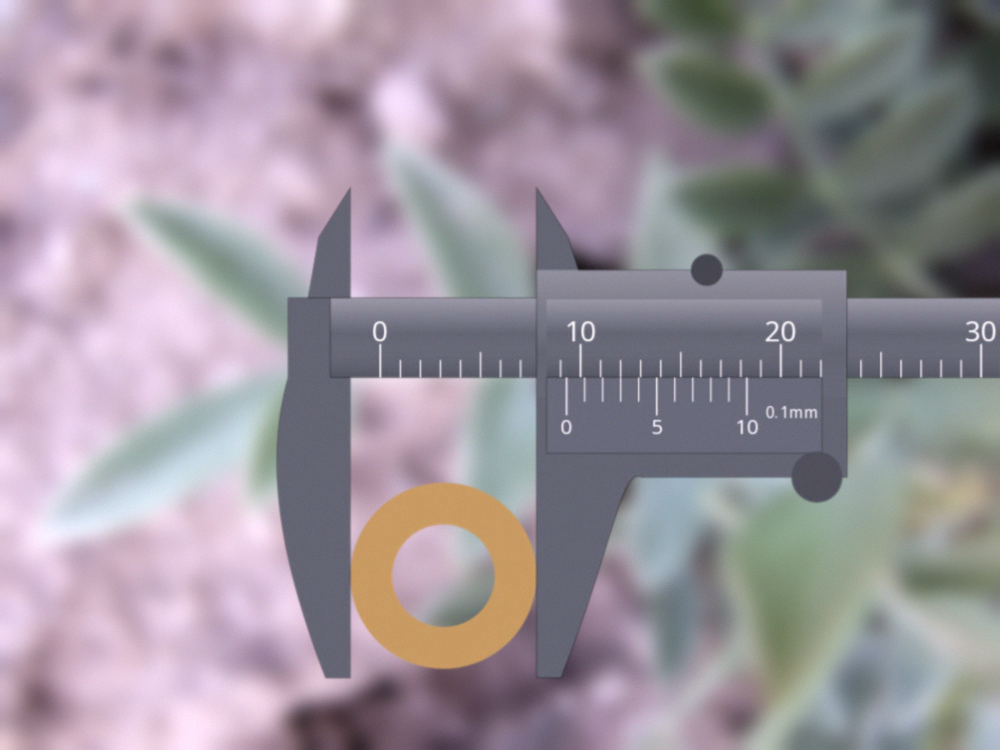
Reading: 9.3 mm
